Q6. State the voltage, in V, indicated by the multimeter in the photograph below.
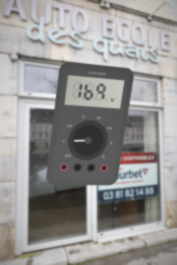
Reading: 169 V
